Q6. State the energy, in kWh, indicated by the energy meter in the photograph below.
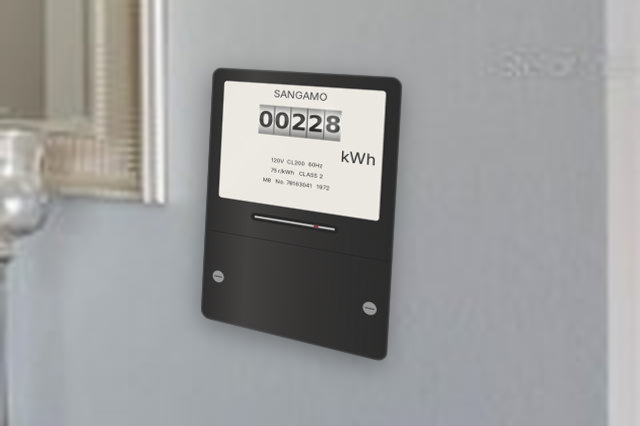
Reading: 228 kWh
